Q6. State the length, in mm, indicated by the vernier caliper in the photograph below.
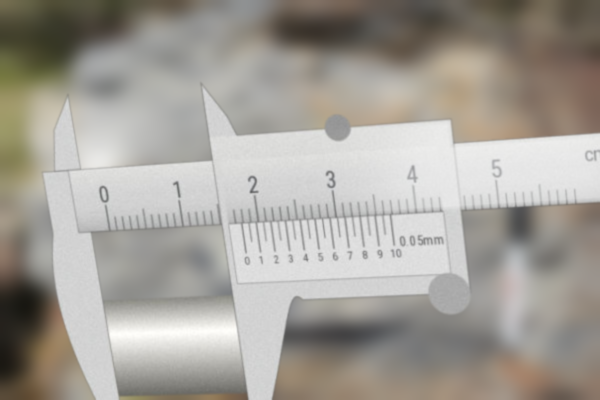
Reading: 17.8 mm
